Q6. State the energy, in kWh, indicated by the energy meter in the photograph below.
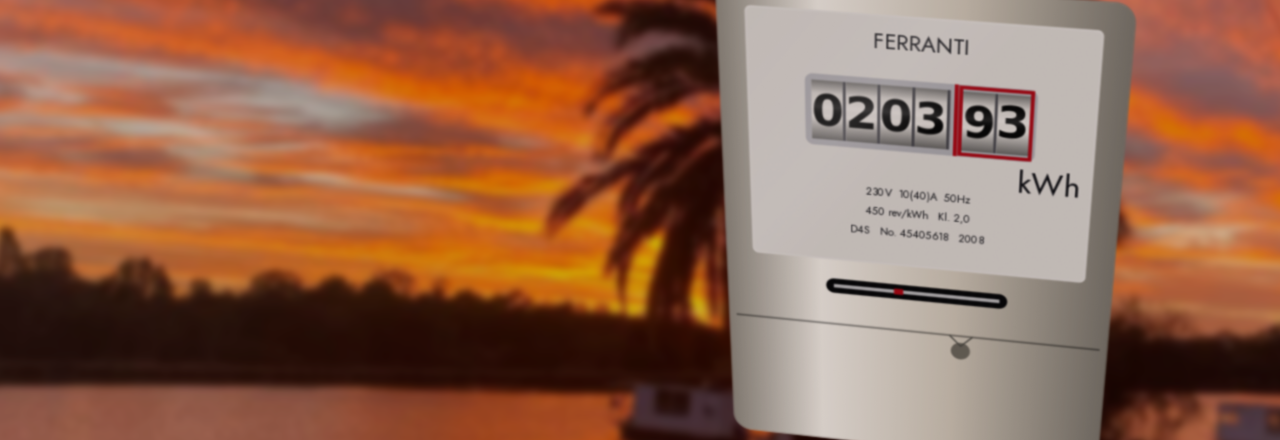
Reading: 203.93 kWh
